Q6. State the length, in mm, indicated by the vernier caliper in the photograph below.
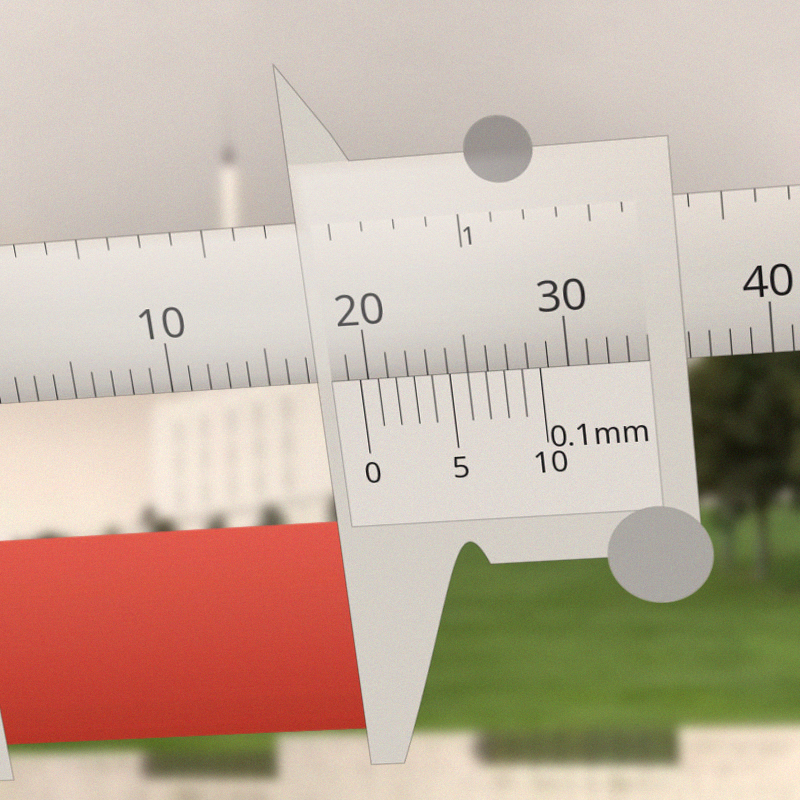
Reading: 19.6 mm
